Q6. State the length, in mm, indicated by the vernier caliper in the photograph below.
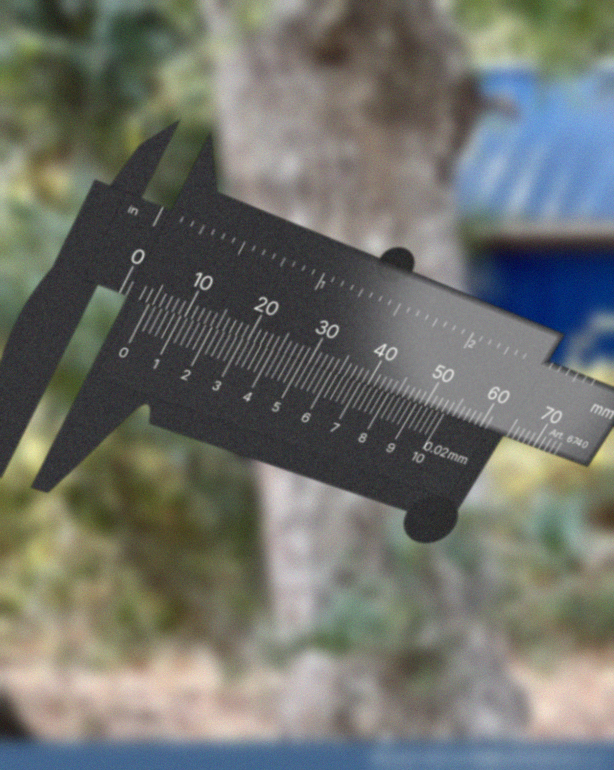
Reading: 4.5 mm
